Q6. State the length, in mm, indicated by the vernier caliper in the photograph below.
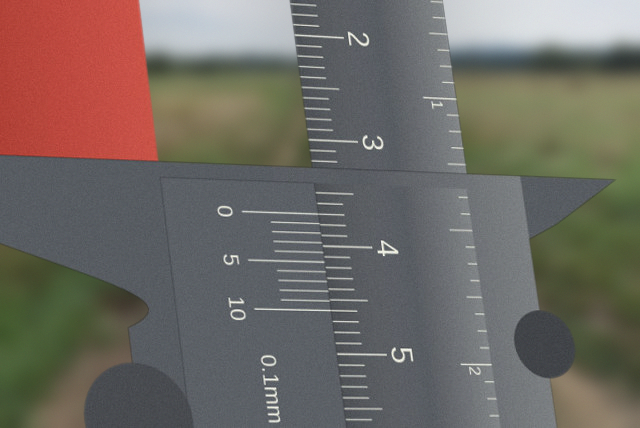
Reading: 37.0 mm
